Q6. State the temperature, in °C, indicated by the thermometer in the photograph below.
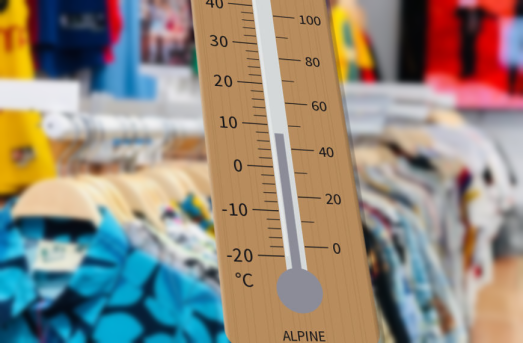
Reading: 8 °C
